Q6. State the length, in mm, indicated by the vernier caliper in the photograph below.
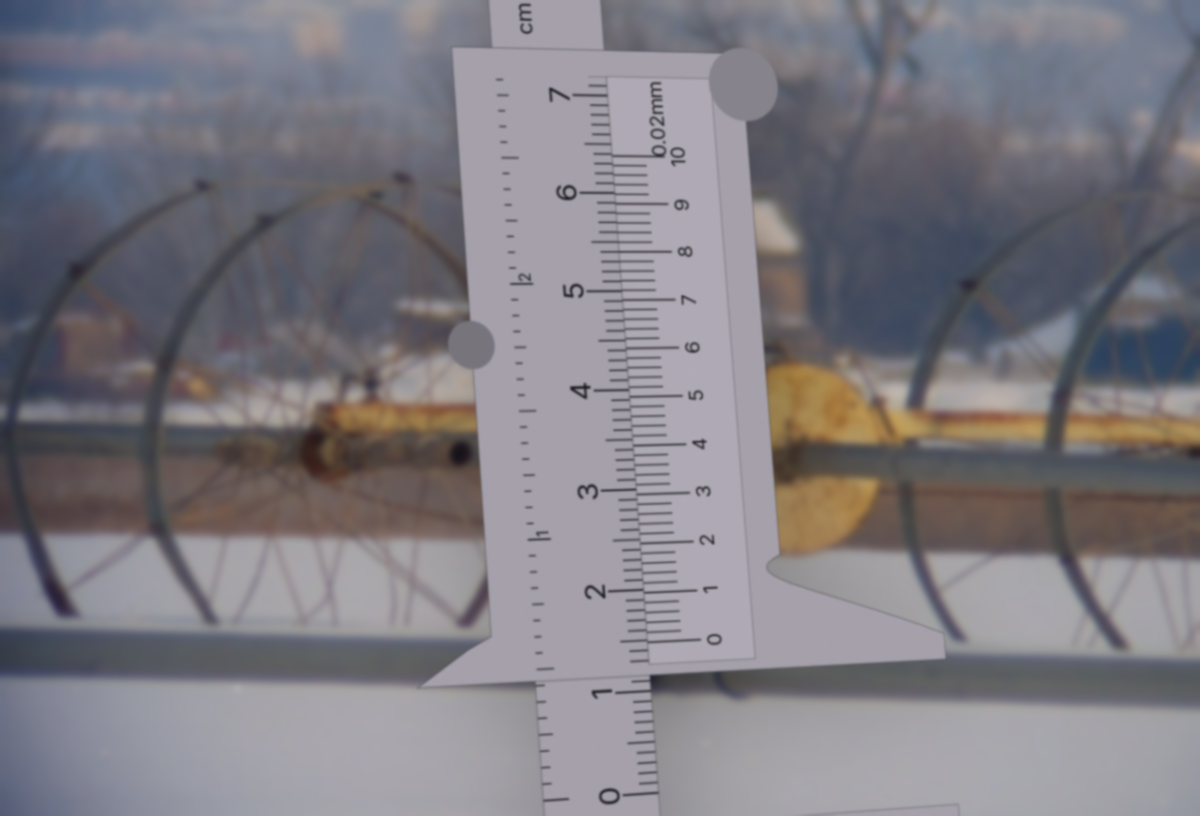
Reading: 14.8 mm
